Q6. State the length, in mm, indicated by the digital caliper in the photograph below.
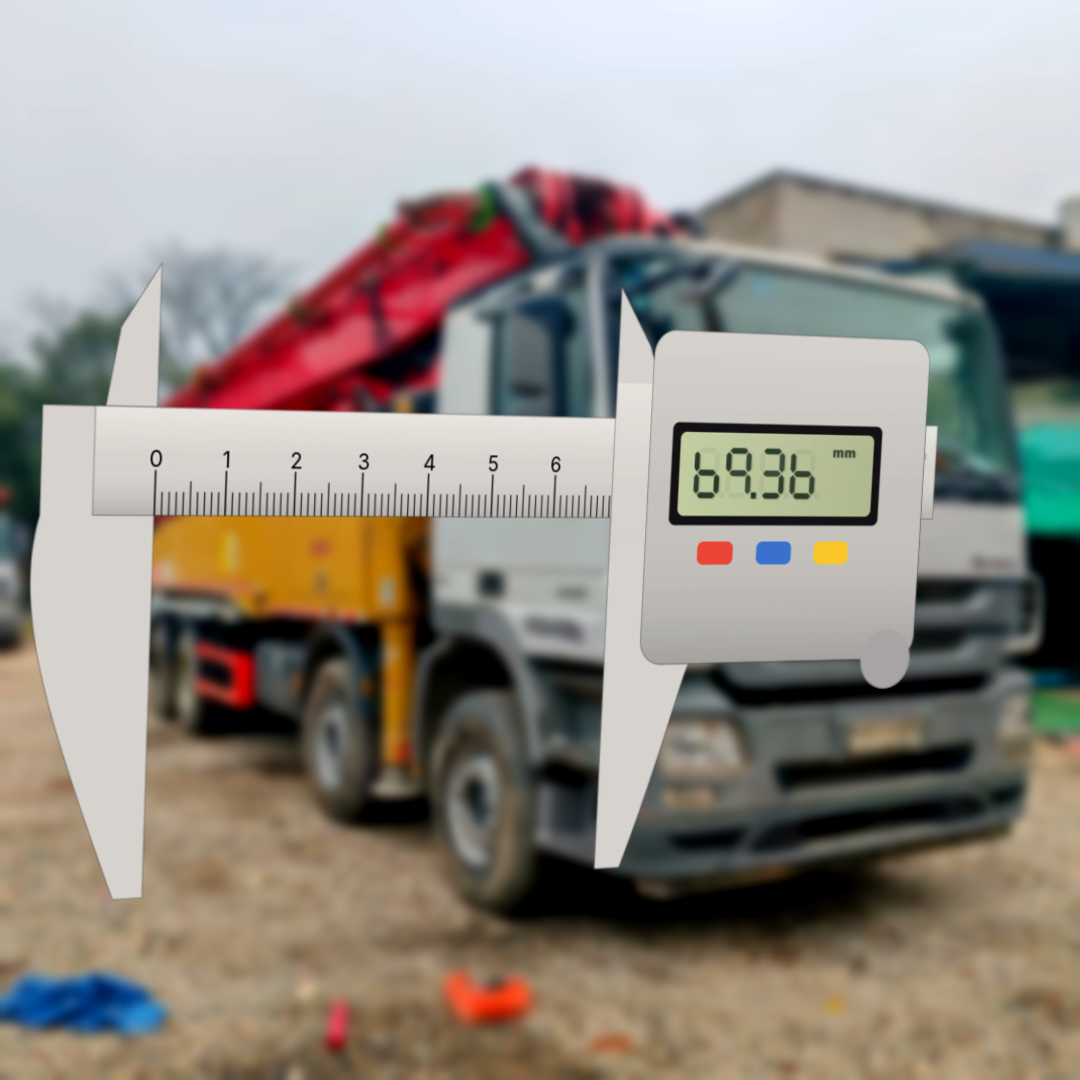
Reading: 69.36 mm
